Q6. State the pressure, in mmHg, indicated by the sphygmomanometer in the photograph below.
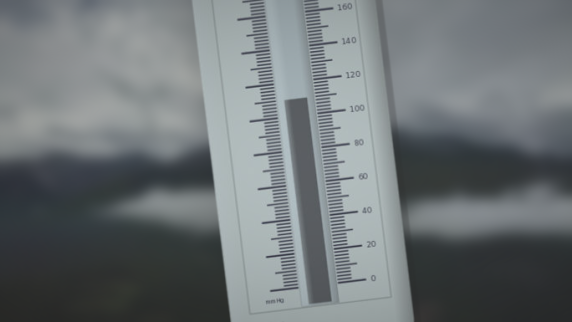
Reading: 110 mmHg
